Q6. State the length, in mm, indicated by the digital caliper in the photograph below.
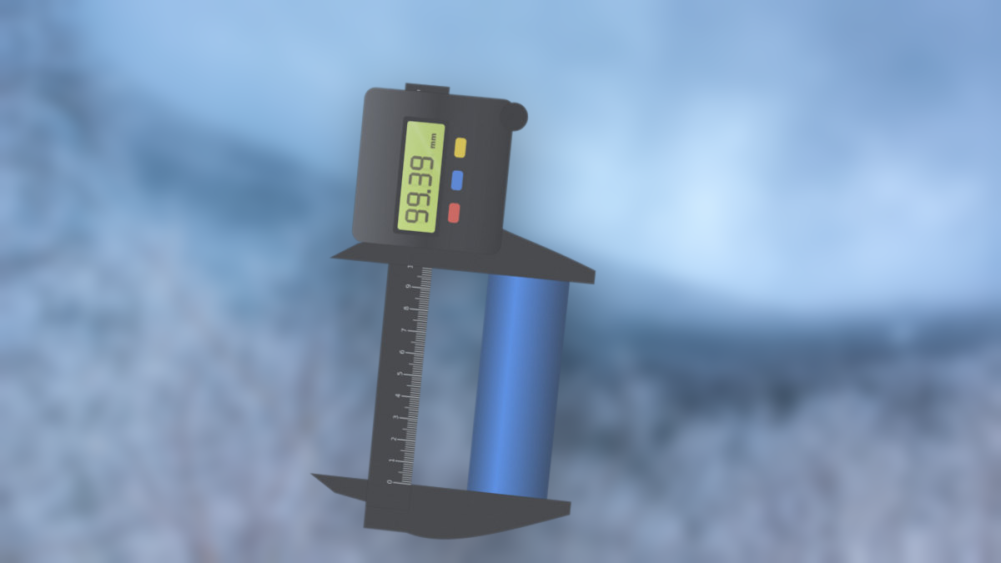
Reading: 99.39 mm
